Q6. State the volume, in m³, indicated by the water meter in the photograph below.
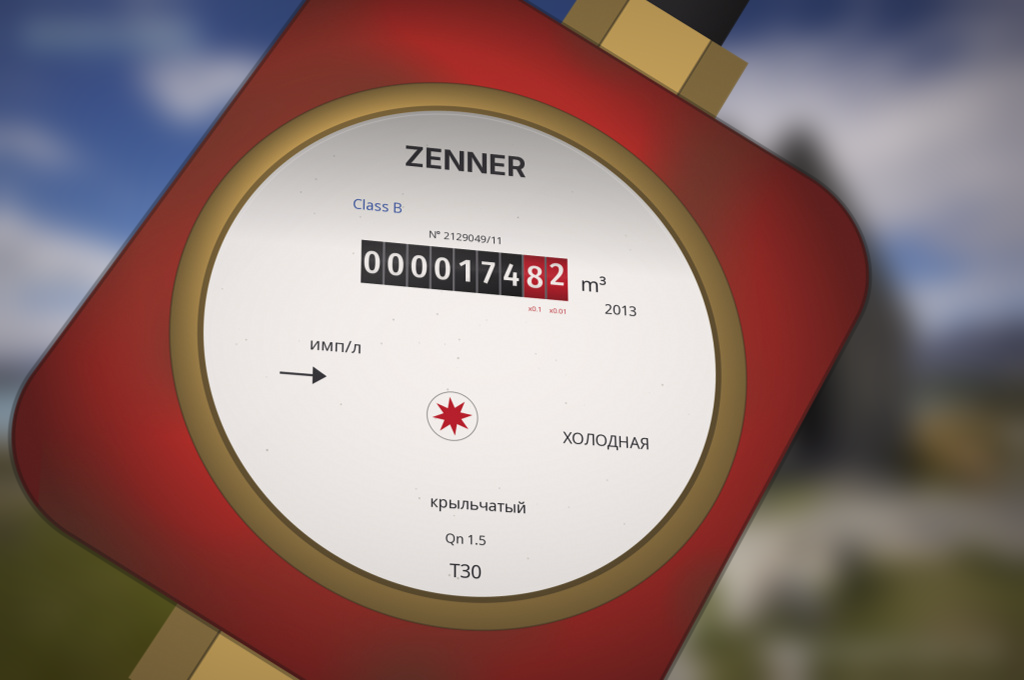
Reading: 174.82 m³
